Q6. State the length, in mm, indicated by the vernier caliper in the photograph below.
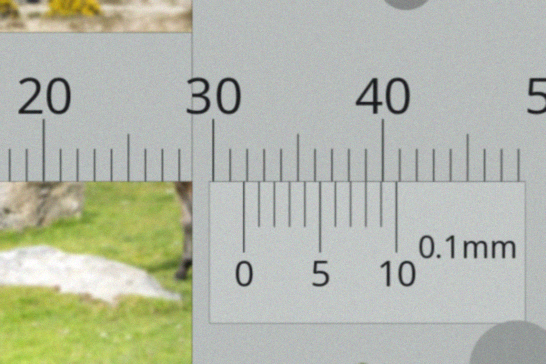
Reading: 31.8 mm
